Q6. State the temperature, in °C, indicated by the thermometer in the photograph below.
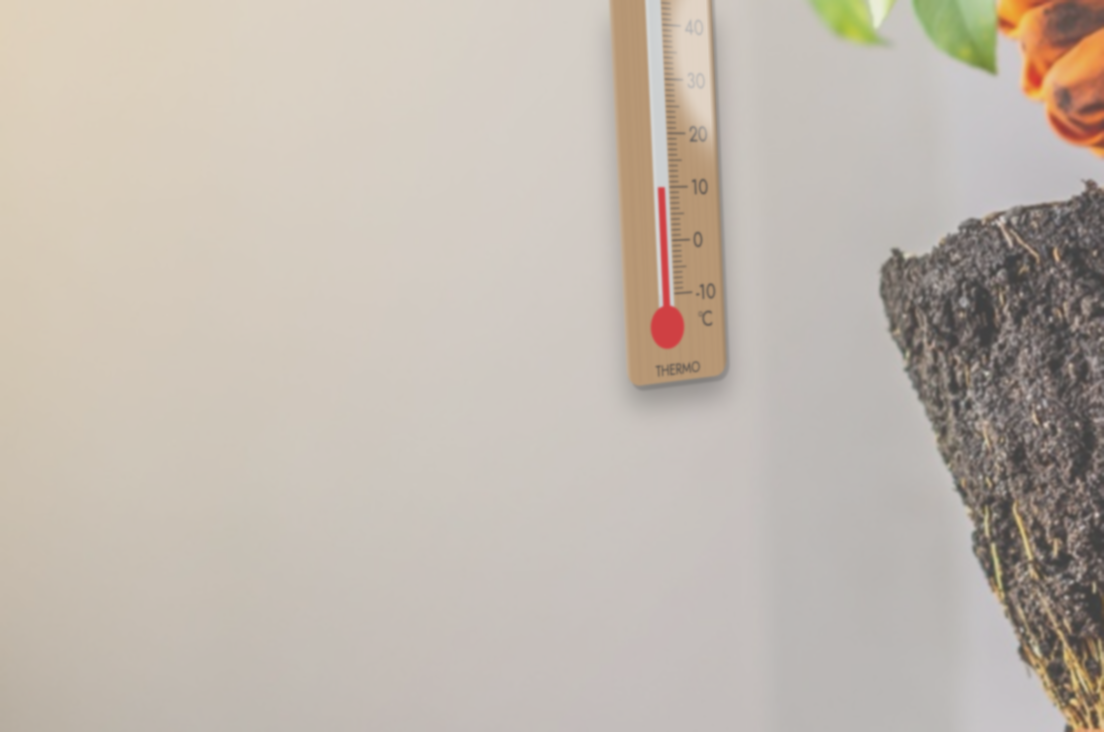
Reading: 10 °C
